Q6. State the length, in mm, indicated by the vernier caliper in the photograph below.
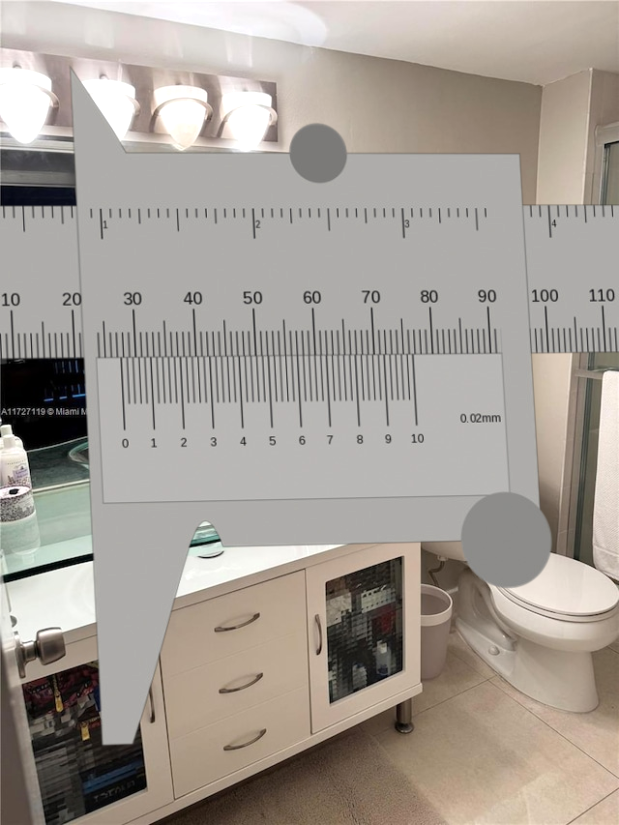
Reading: 27.6 mm
